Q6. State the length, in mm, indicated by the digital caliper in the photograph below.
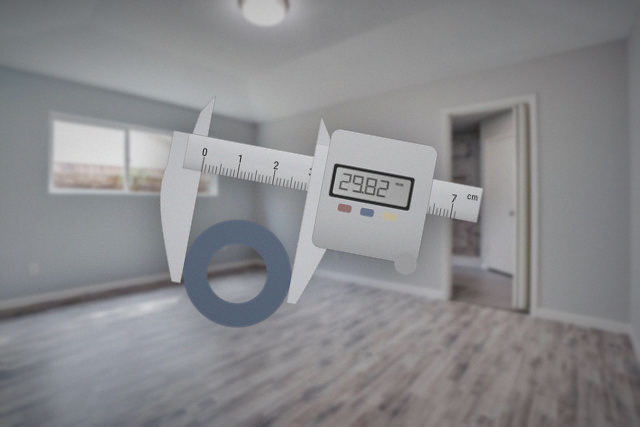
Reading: 29.82 mm
